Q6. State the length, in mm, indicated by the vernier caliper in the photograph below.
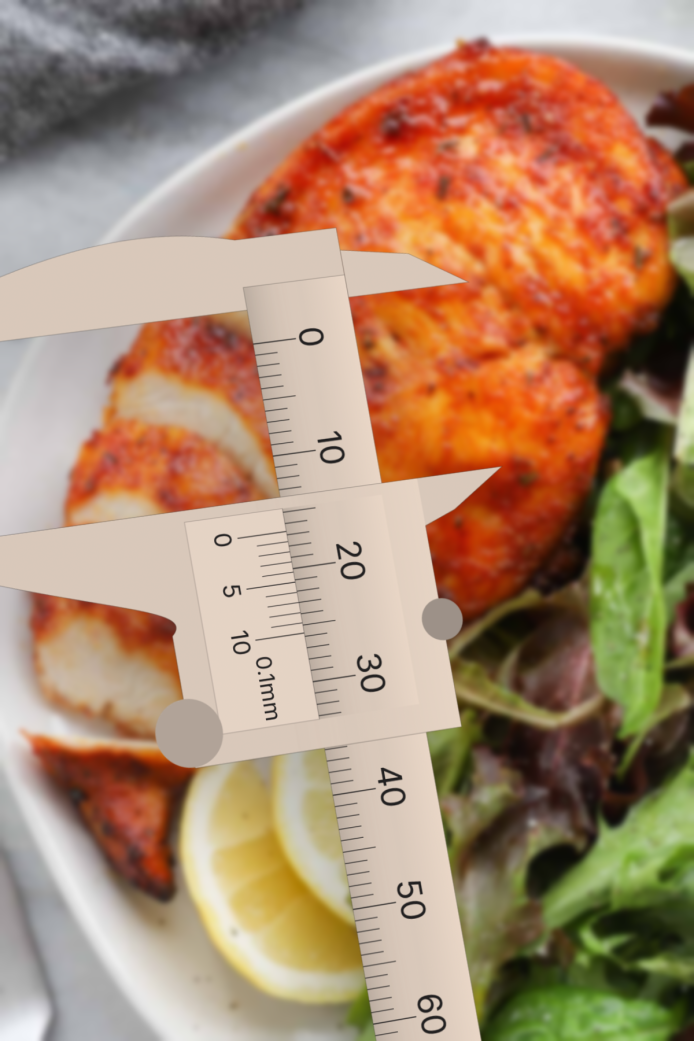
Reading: 16.7 mm
